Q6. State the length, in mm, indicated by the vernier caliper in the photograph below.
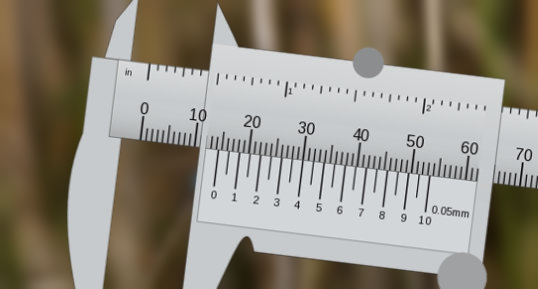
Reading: 14.4 mm
